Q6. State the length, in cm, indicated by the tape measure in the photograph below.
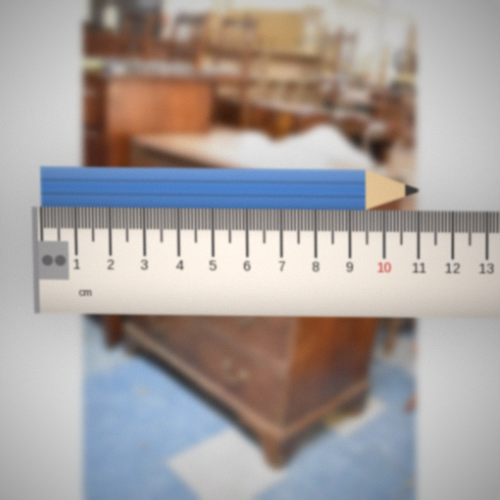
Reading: 11 cm
